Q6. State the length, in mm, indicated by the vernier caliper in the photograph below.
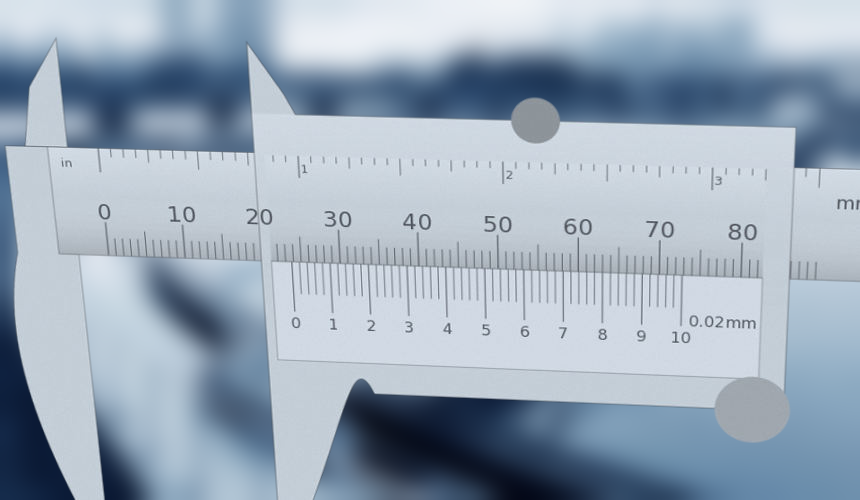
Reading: 23.8 mm
